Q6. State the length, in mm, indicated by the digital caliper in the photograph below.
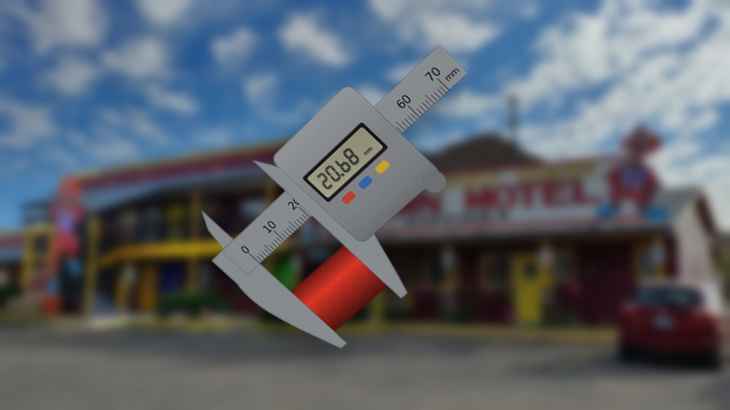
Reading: 20.68 mm
